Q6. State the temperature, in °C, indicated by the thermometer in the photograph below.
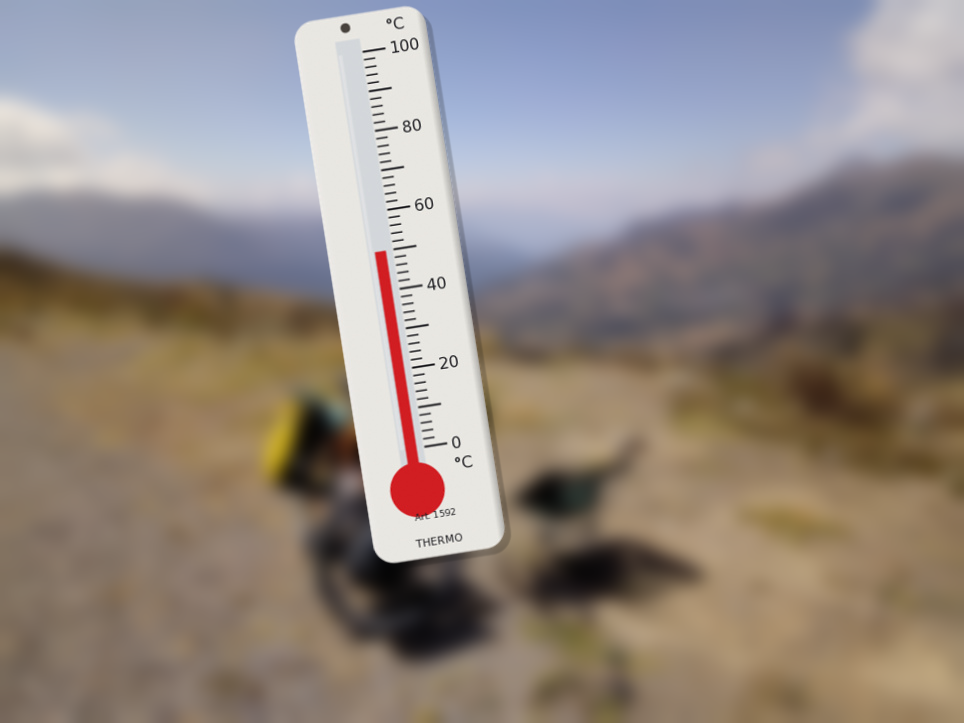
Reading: 50 °C
